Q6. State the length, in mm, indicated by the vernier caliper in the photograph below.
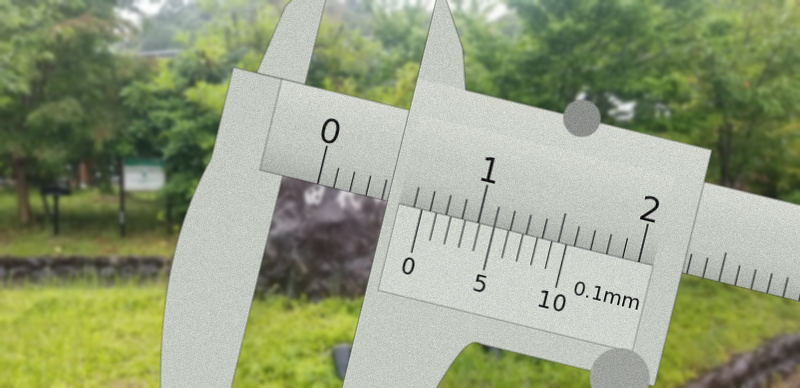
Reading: 6.5 mm
